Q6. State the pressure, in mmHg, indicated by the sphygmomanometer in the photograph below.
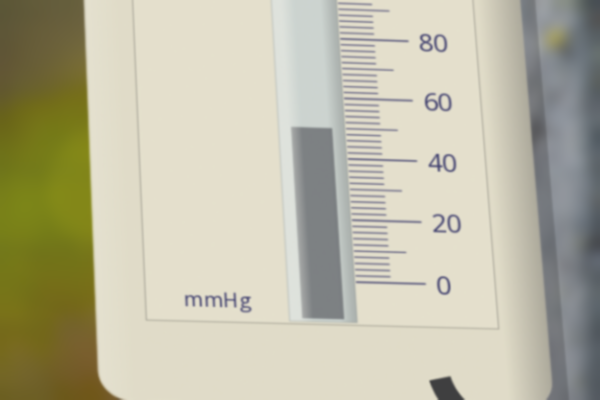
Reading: 50 mmHg
